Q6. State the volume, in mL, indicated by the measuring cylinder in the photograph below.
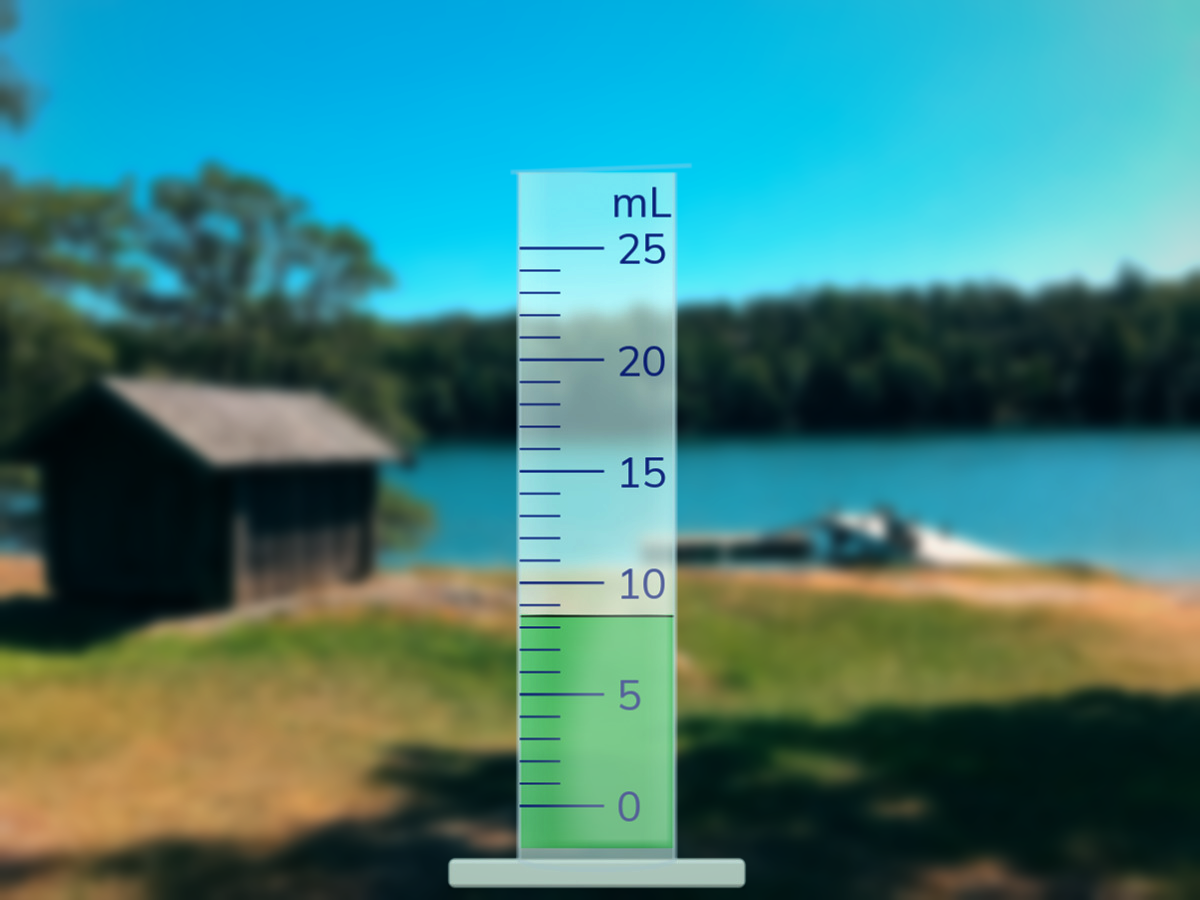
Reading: 8.5 mL
